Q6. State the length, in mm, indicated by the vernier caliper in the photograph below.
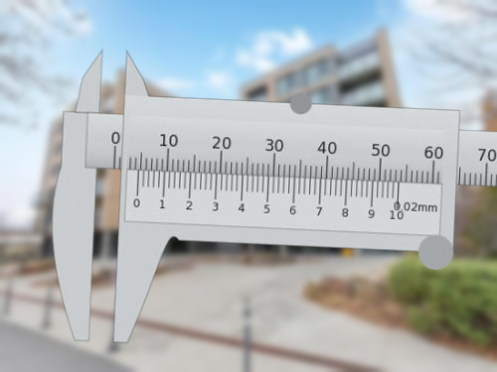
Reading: 4.6 mm
